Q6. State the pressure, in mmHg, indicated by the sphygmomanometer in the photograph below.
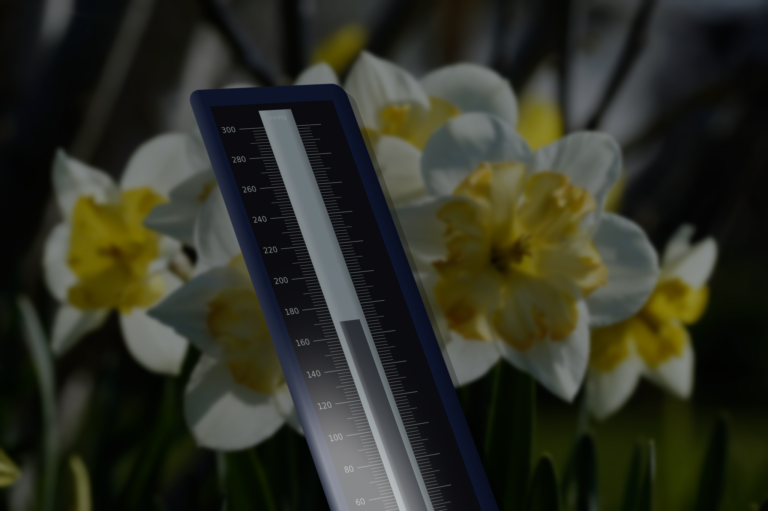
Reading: 170 mmHg
